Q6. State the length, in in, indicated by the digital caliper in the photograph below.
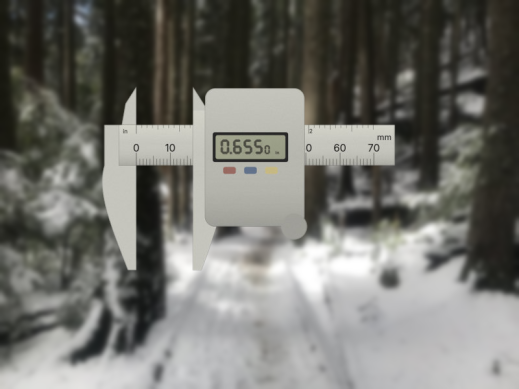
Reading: 0.6550 in
